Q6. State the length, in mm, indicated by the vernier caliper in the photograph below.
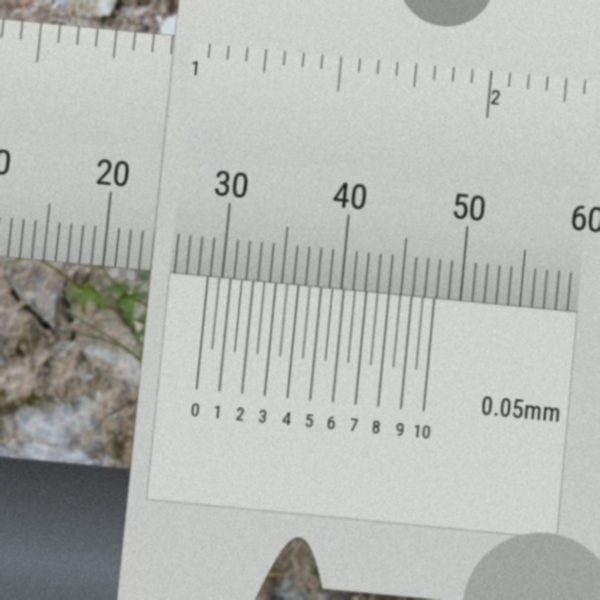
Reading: 28.8 mm
